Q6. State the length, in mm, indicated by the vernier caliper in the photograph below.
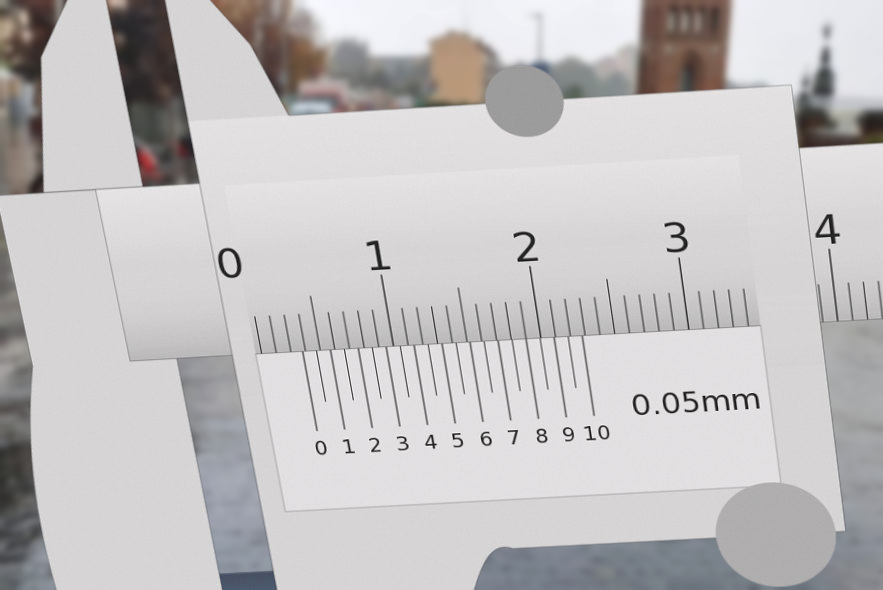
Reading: 3.8 mm
